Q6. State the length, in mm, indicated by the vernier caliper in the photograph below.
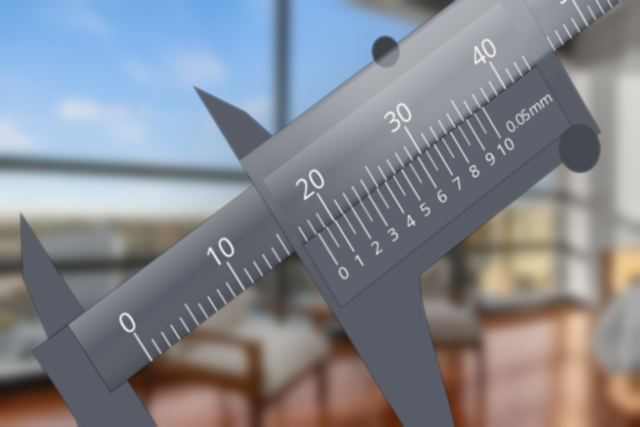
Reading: 18.2 mm
